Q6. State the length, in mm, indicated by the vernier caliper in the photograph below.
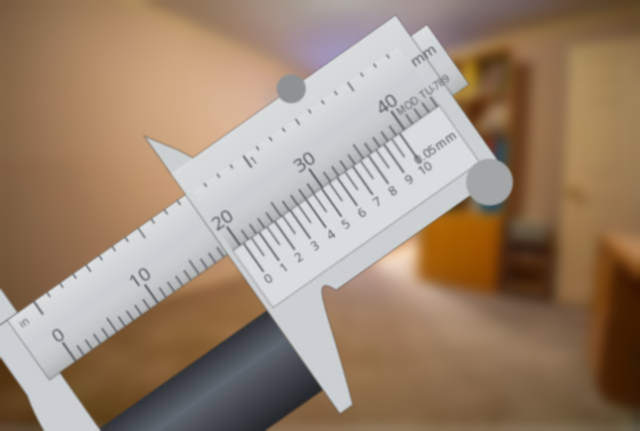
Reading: 20.4 mm
